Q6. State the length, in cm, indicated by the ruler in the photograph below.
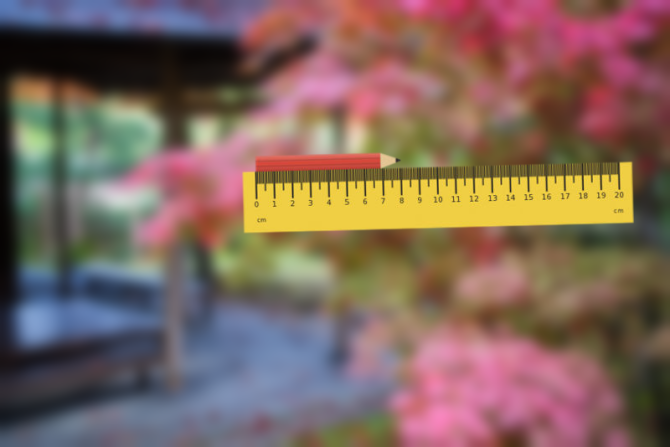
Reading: 8 cm
